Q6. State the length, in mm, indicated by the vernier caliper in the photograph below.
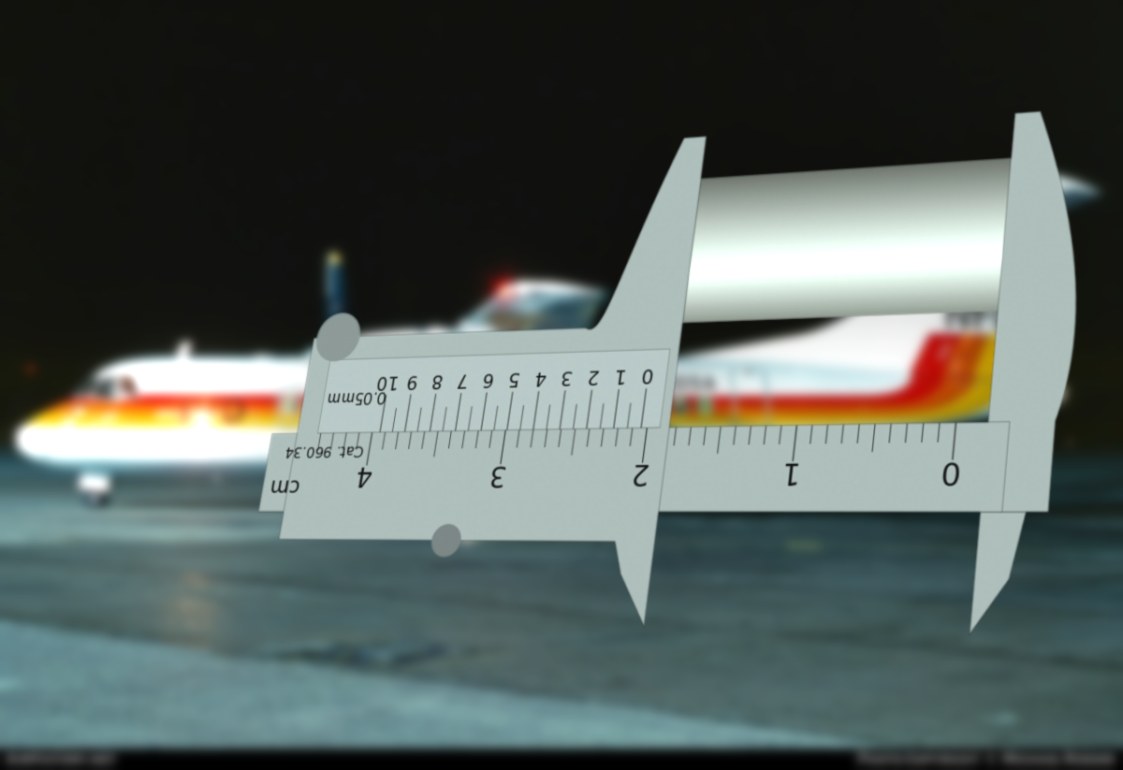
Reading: 20.4 mm
